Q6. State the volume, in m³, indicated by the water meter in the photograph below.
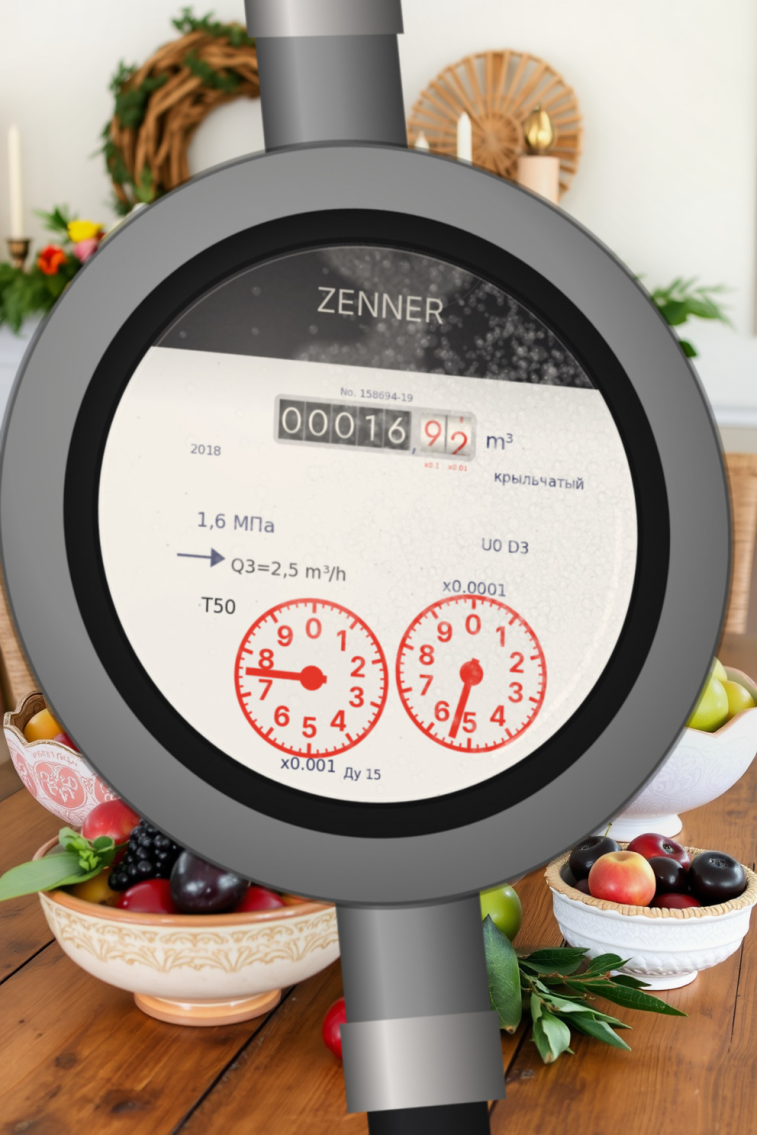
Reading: 16.9175 m³
